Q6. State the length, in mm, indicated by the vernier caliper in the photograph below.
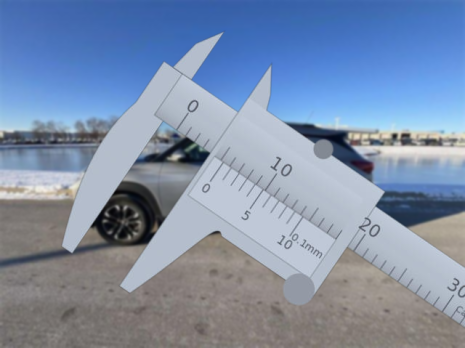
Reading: 5.3 mm
